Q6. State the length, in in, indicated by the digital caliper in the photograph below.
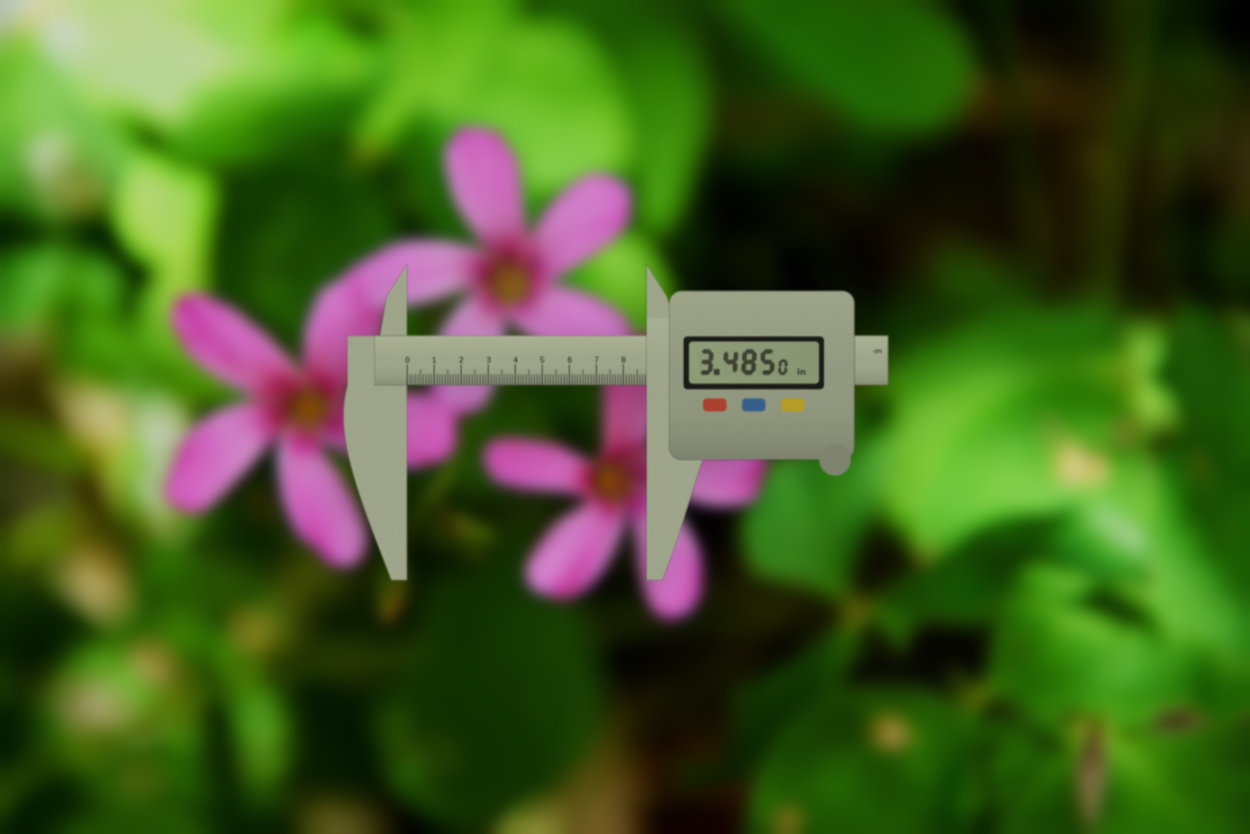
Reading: 3.4850 in
